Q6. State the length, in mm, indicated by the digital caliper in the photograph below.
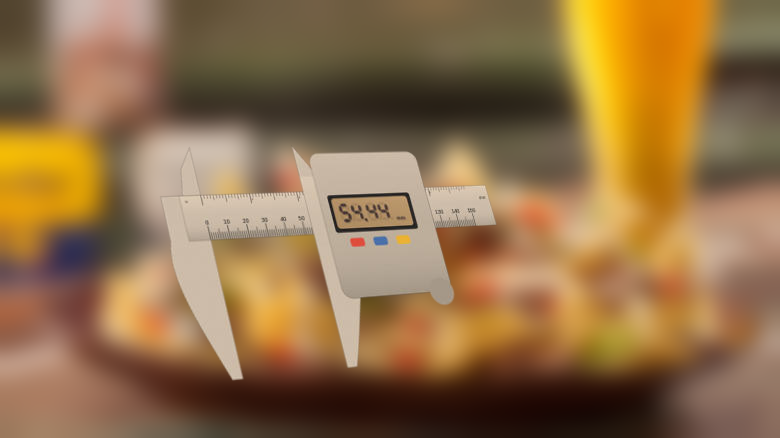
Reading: 54.44 mm
